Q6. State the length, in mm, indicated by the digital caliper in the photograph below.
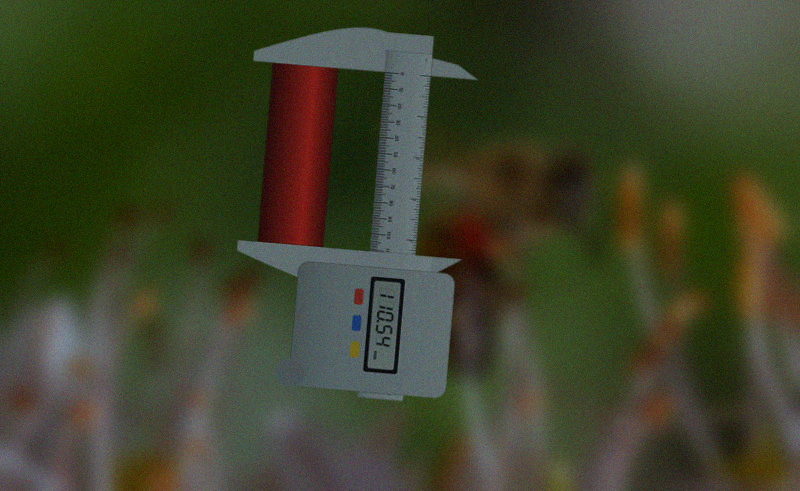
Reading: 110.54 mm
